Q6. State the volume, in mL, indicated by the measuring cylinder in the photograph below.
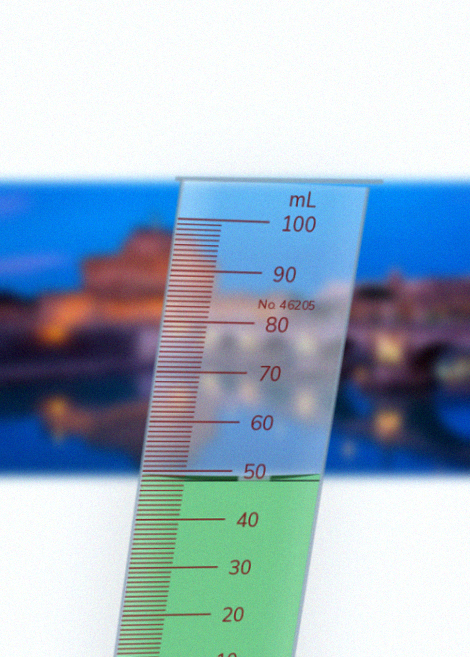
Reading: 48 mL
